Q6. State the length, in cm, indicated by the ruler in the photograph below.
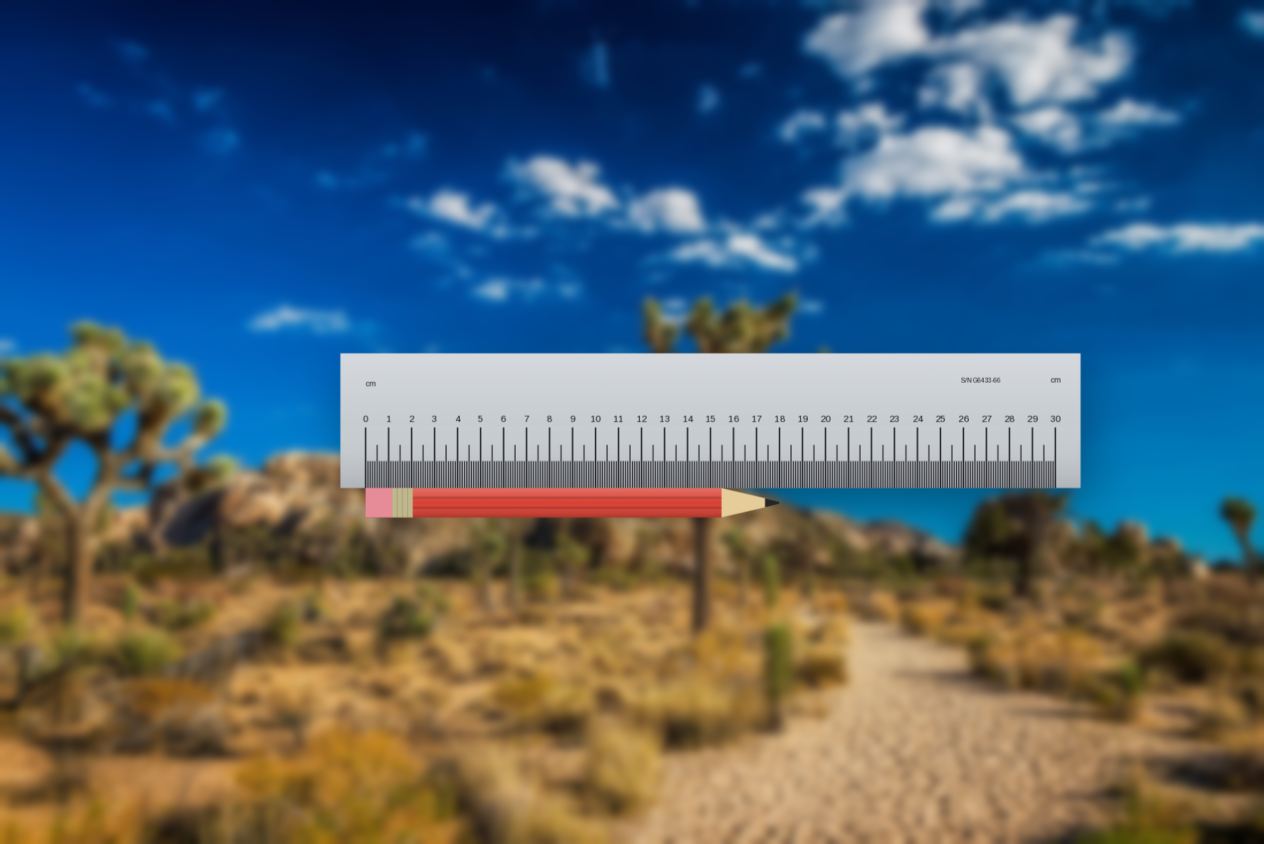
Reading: 18 cm
